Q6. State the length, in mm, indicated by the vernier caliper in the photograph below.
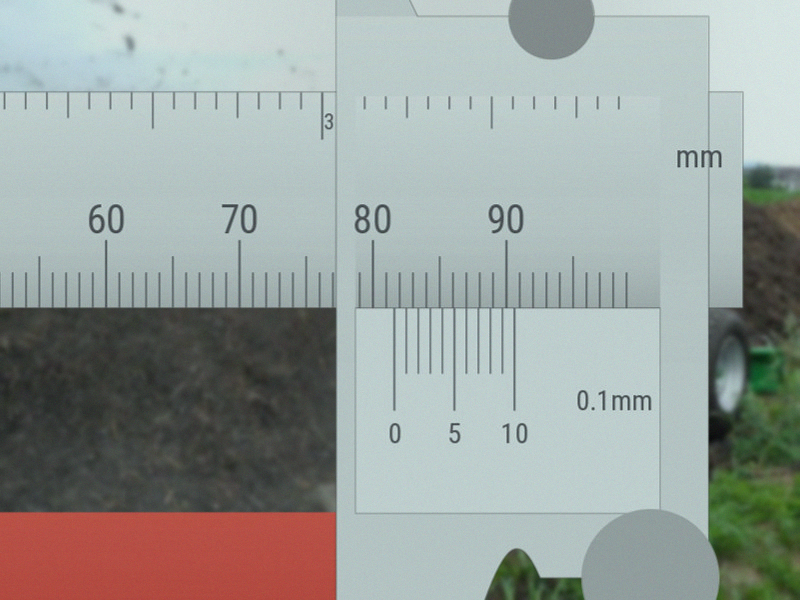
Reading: 81.6 mm
